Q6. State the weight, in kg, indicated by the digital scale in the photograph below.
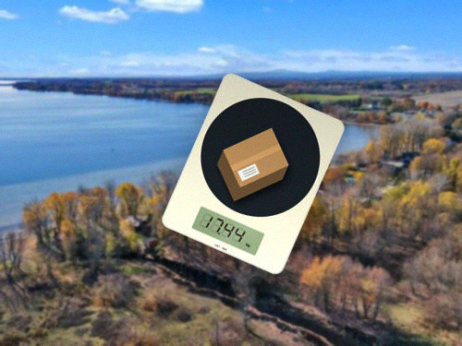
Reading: 17.44 kg
